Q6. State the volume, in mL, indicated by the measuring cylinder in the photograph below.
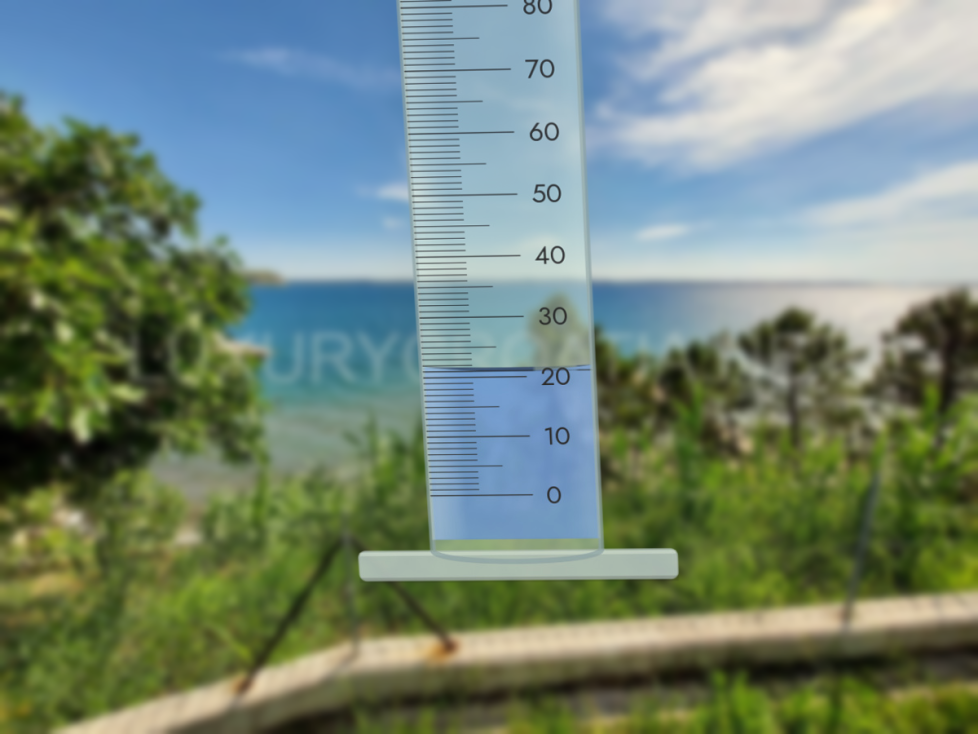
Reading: 21 mL
